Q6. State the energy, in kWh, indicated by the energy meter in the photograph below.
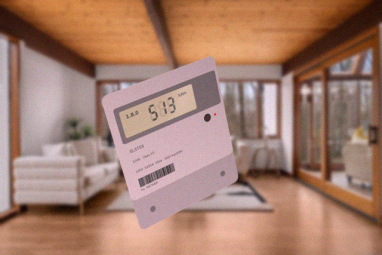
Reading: 513 kWh
